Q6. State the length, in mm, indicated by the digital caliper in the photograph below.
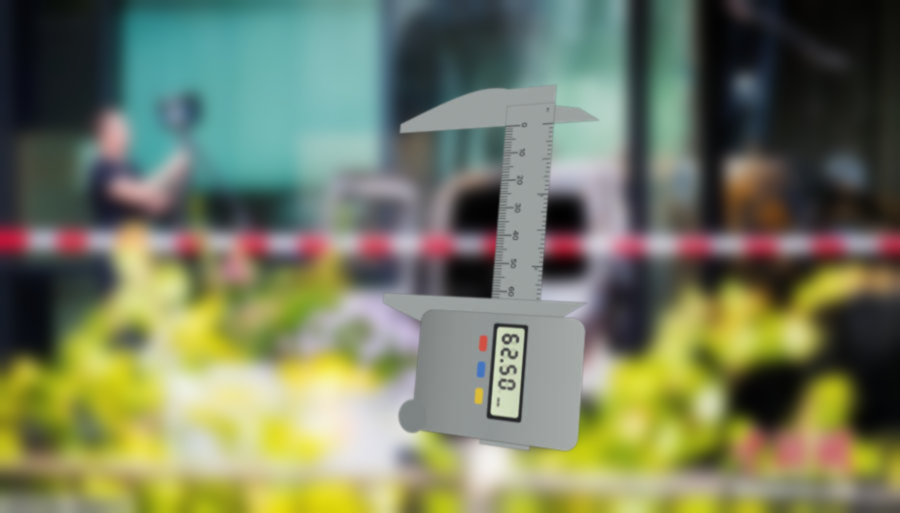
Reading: 62.50 mm
